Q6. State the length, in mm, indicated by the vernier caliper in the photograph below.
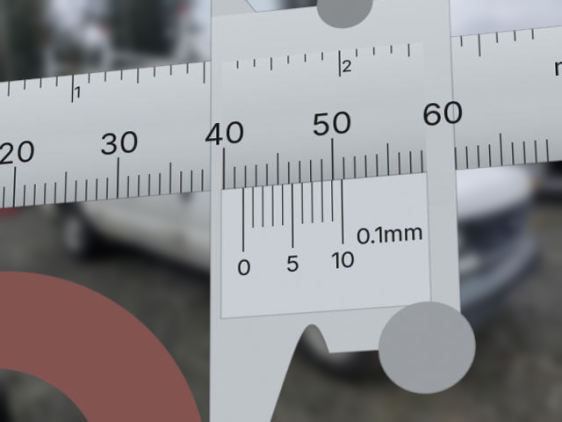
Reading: 41.8 mm
